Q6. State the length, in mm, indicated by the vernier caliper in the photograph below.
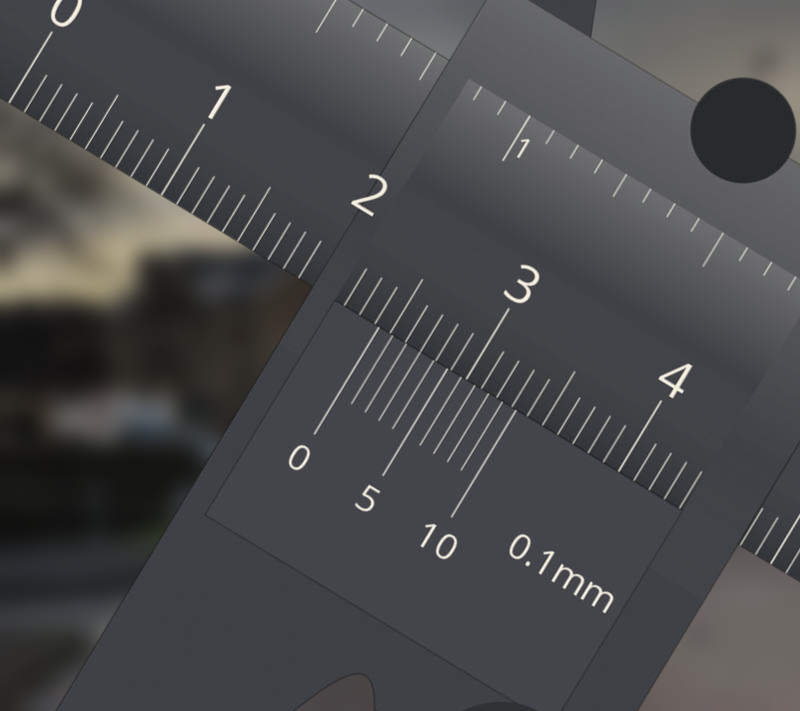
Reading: 24.3 mm
